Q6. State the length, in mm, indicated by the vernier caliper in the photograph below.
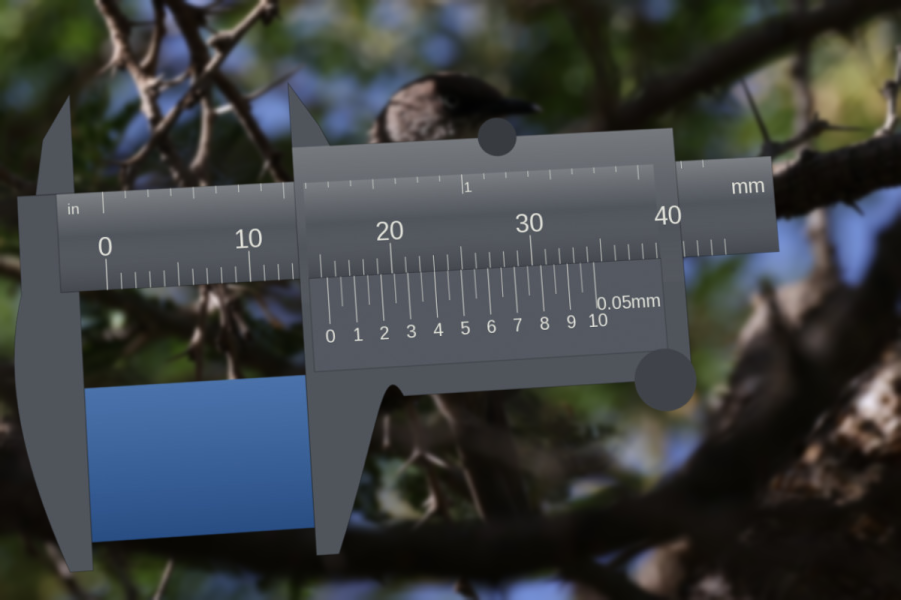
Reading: 15.4 mm
